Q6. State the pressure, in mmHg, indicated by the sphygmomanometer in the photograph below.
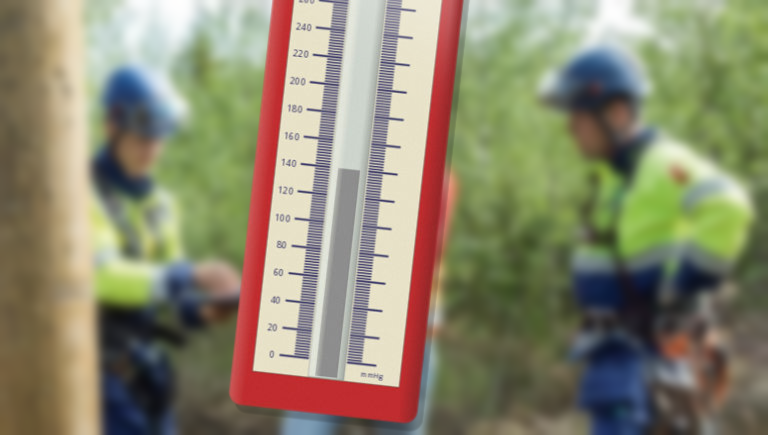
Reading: 140 mmHg
